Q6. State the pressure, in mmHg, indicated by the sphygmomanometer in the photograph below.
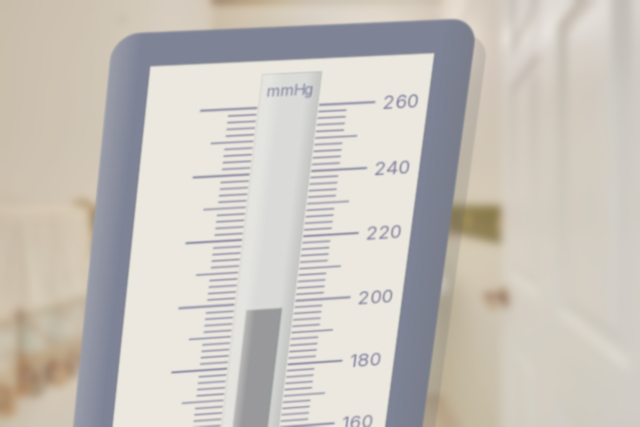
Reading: 198 mmHg
